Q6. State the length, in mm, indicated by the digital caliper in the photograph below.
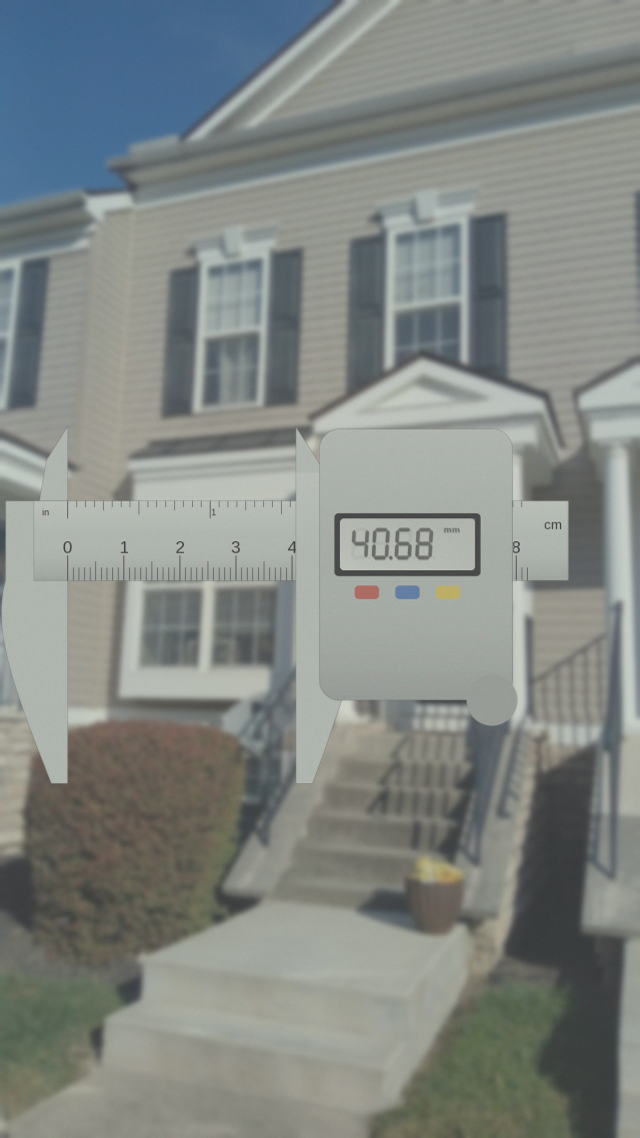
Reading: 40.68 mm
